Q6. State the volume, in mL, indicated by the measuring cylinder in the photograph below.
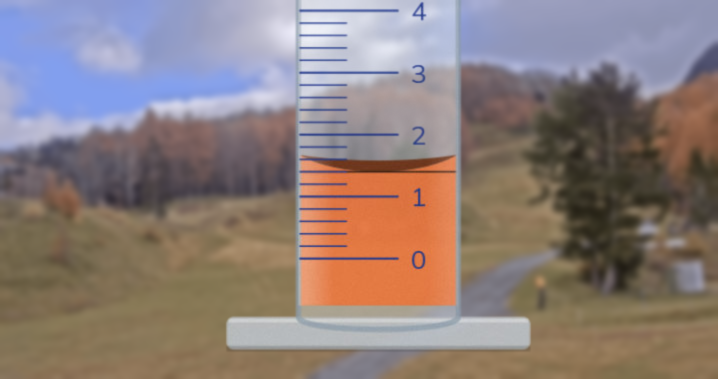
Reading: 1.4 mL
